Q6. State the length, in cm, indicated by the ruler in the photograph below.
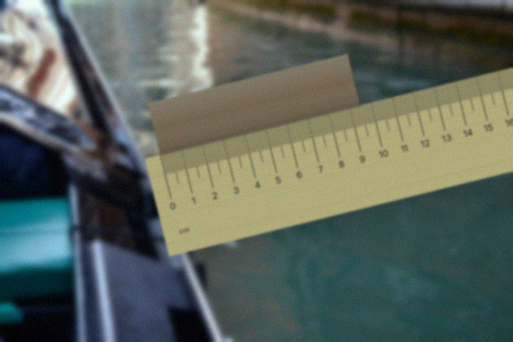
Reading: 9.5 cm
